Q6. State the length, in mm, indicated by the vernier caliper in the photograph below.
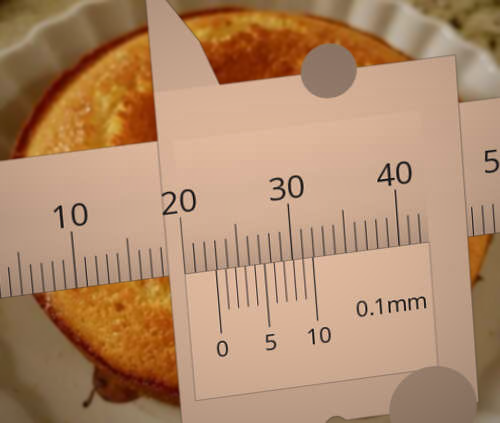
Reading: 22.9 mm
